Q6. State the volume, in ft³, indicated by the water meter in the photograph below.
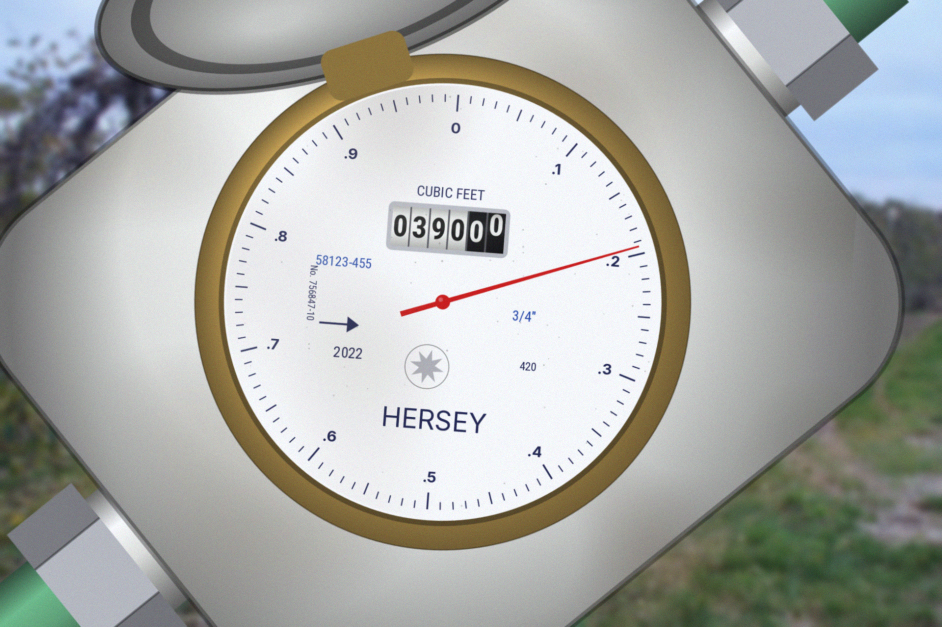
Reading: 39000.19 ft³
